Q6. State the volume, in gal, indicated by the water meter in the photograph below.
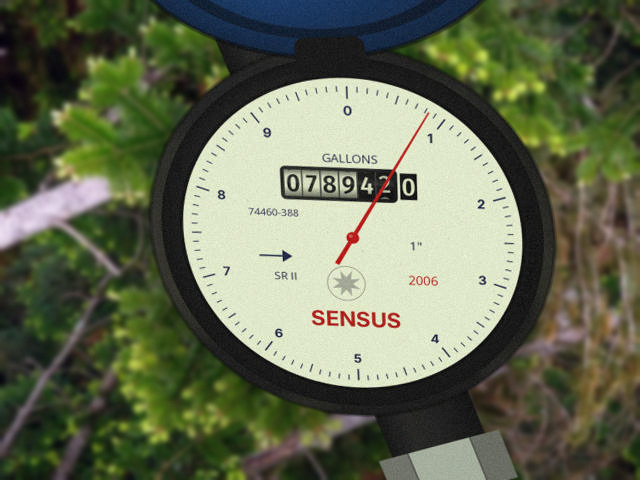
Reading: 789420.8 gal
